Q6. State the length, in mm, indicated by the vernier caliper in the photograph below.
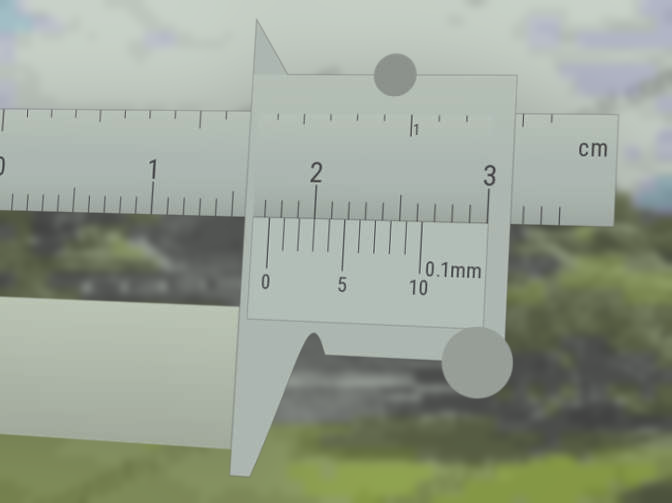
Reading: 17.3 mm
